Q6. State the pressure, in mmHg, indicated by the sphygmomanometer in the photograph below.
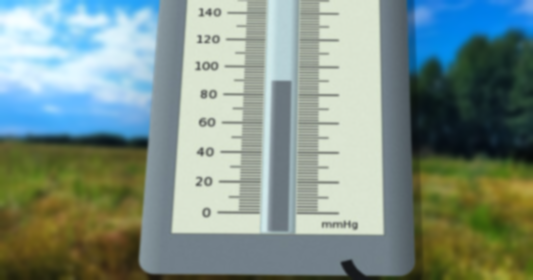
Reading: 90 mmHg
